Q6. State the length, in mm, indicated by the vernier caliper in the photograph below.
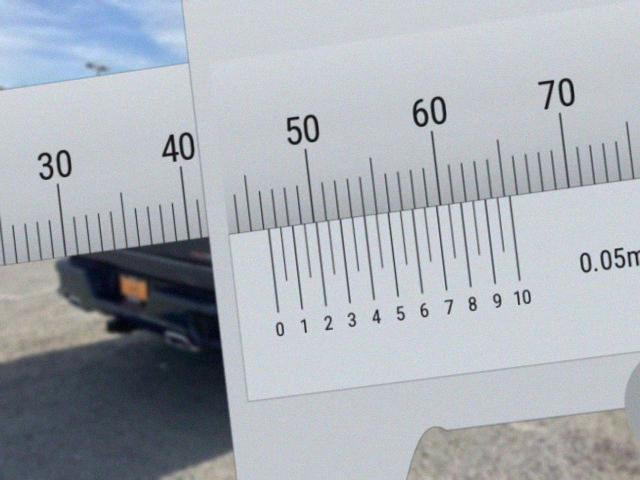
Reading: 46.4 mm
